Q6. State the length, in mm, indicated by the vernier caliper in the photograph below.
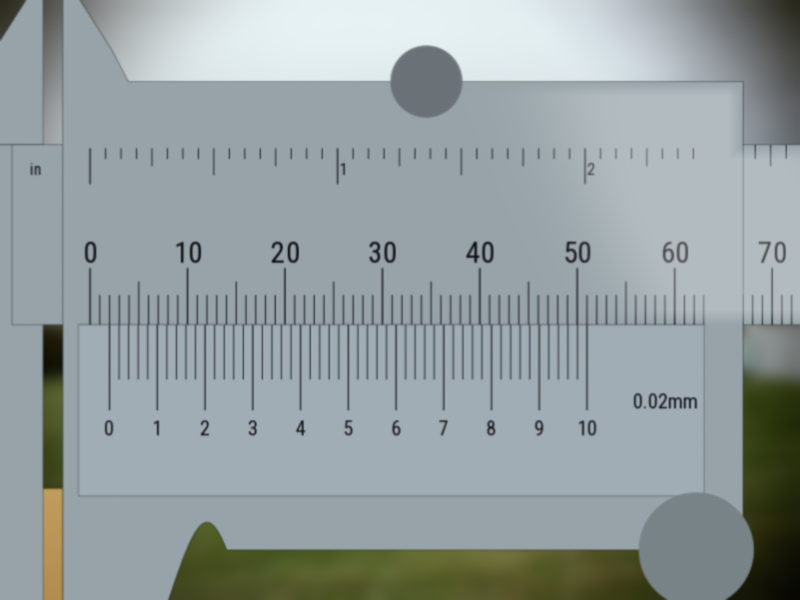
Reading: 2.0 mm
